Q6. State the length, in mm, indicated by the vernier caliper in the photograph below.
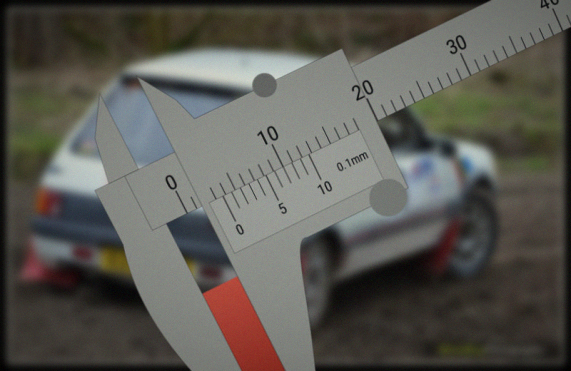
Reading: 3.7 mm
